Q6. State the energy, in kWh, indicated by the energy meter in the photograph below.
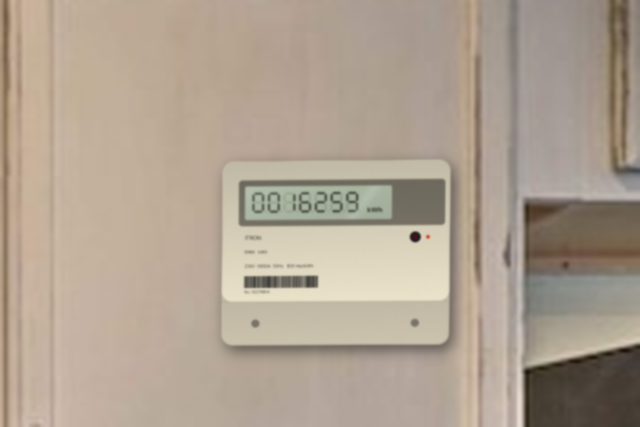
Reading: 16259 kWh
